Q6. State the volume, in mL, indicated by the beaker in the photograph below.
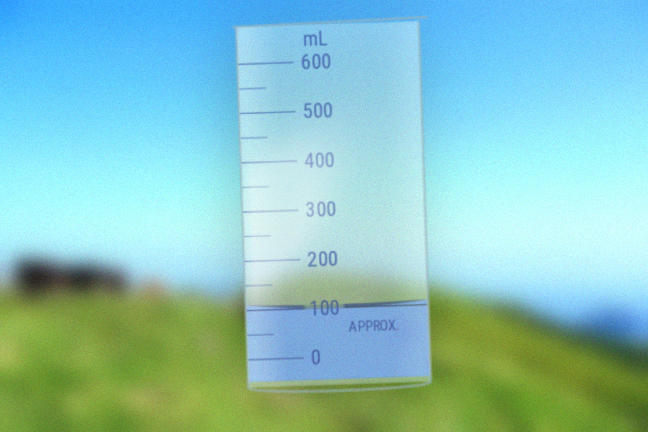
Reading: 100 mL
